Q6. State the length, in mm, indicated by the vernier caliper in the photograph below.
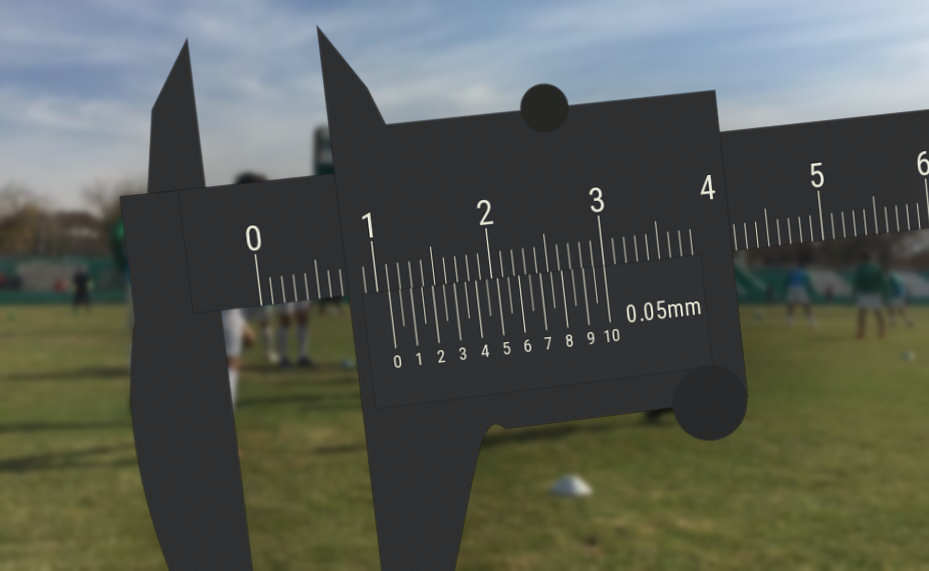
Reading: 11.0 mm
